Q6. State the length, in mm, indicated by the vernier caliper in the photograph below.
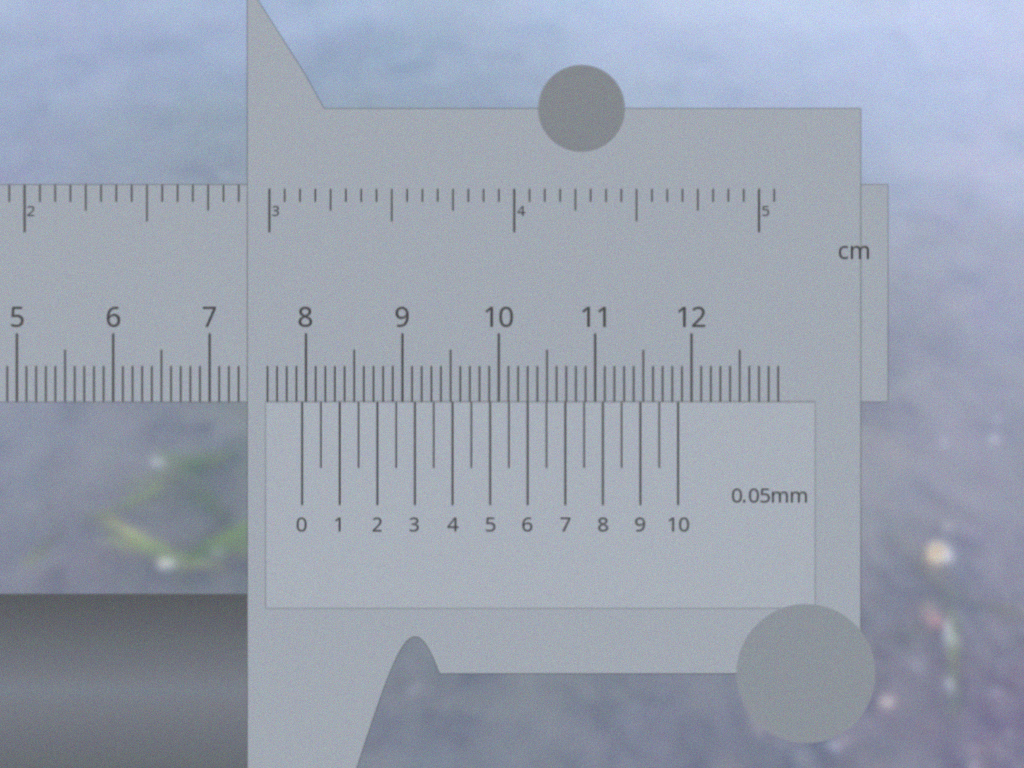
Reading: 79.6 mm
